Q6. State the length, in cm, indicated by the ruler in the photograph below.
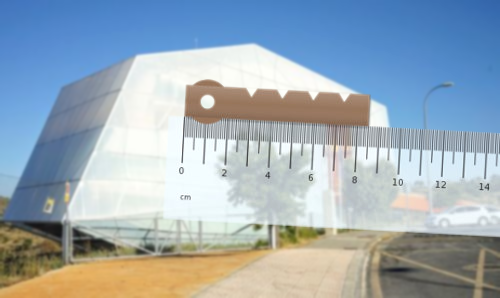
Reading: 8.5 cm
